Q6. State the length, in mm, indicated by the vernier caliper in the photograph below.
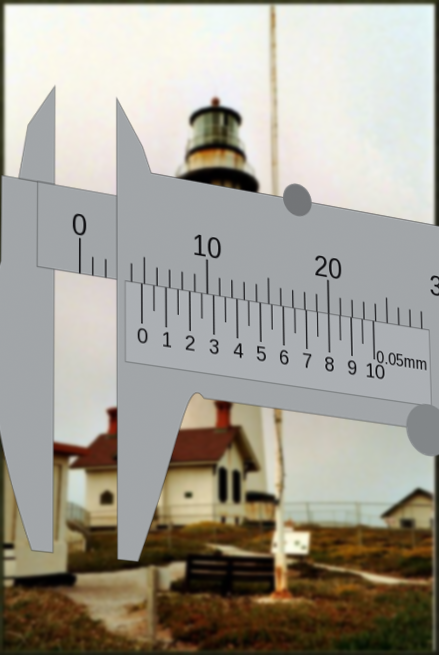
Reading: 4.8 mm
